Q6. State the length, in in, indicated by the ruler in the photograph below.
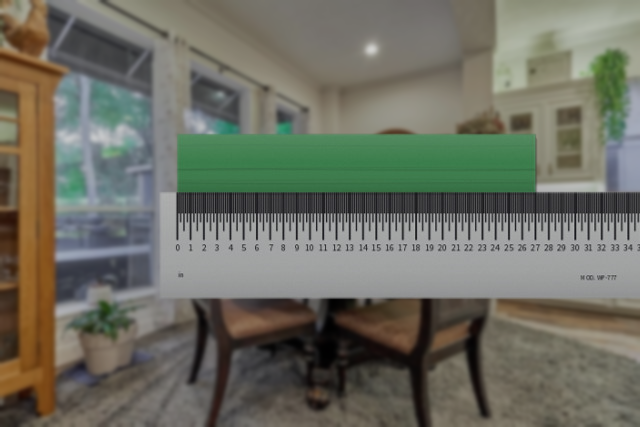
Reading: 27 in
